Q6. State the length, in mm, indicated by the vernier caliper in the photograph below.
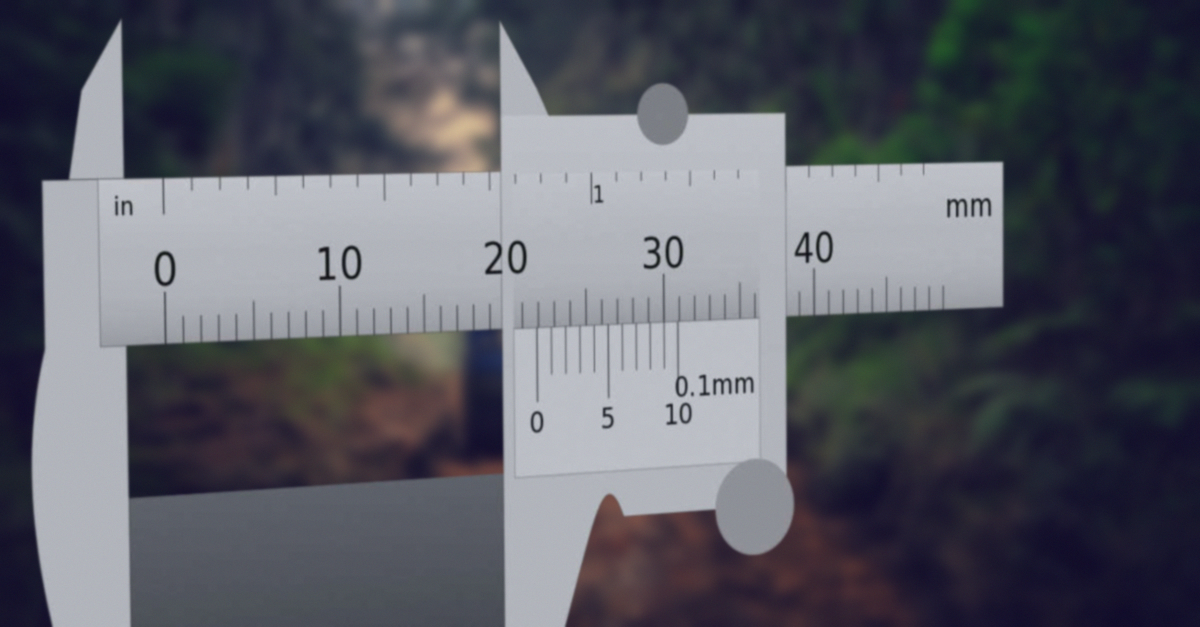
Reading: 21.9 mm
